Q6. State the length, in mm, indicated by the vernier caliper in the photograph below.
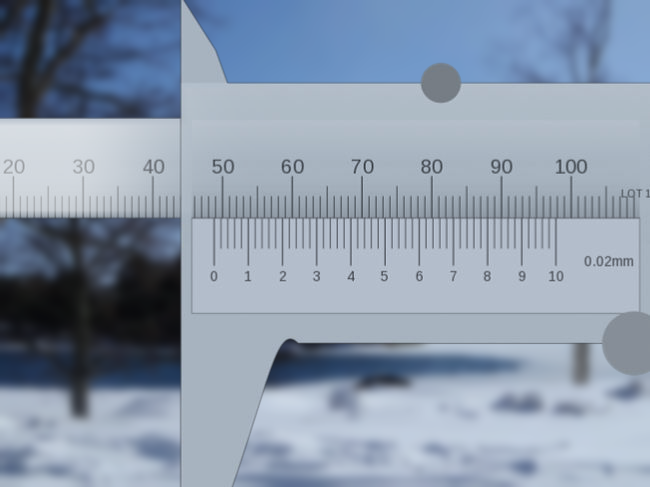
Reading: 48.8 mm
